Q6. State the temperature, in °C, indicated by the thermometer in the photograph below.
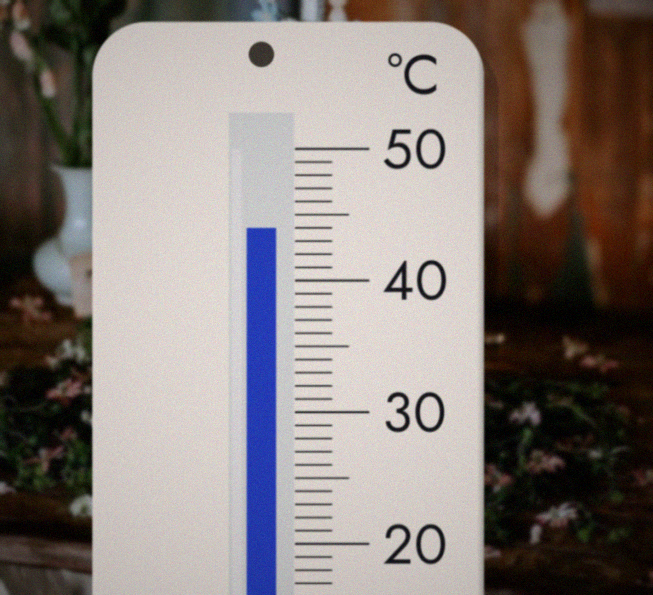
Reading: 44 °C
